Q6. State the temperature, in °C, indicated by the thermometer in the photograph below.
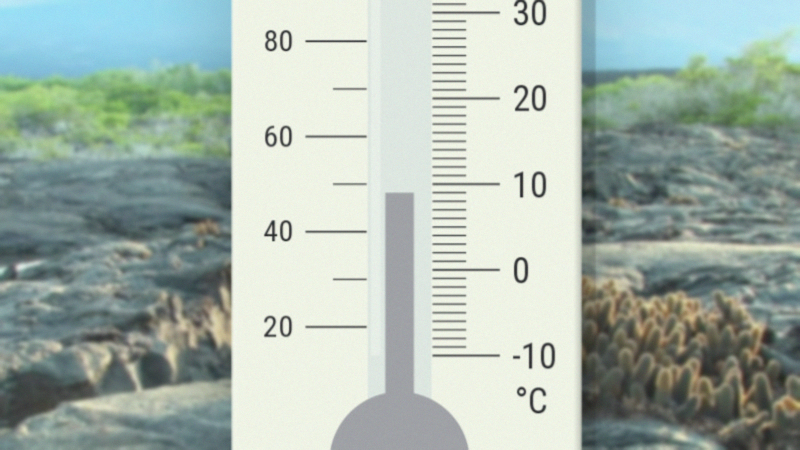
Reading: 9 °C
